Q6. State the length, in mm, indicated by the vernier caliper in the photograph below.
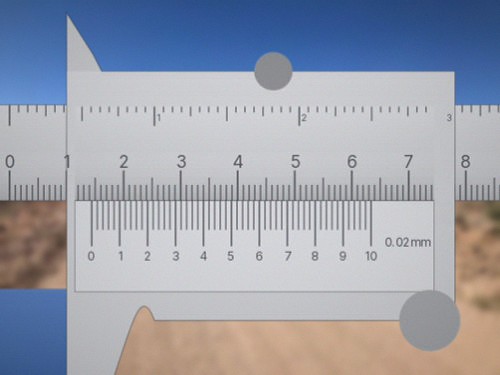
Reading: 14.4 mm
